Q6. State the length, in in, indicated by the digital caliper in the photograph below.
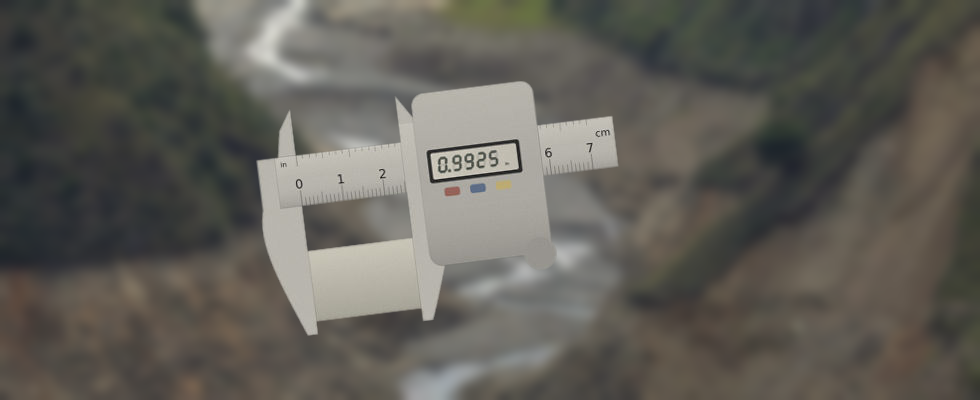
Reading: 0.9925 in
